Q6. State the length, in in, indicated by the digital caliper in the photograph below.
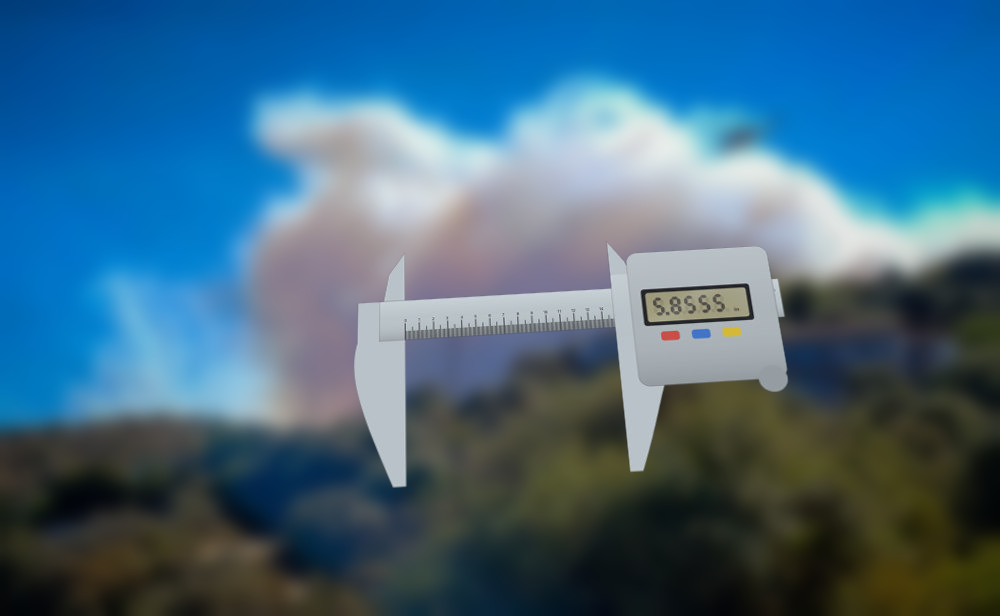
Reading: 5.8555 in
